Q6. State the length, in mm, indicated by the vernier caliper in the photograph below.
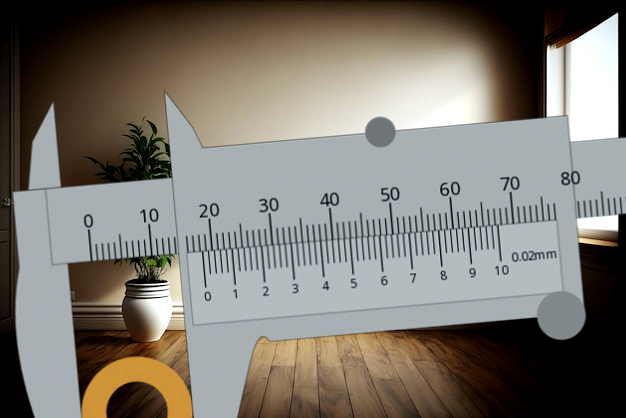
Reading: 18.4 mm
